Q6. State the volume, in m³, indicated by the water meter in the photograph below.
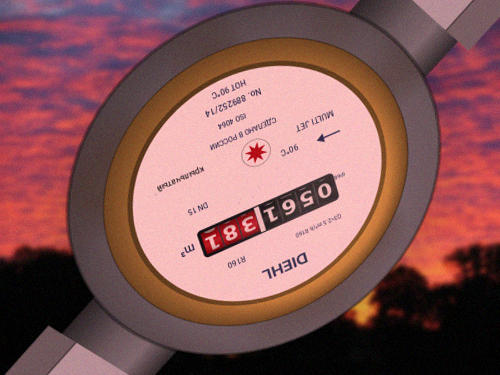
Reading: 561.381 m³
